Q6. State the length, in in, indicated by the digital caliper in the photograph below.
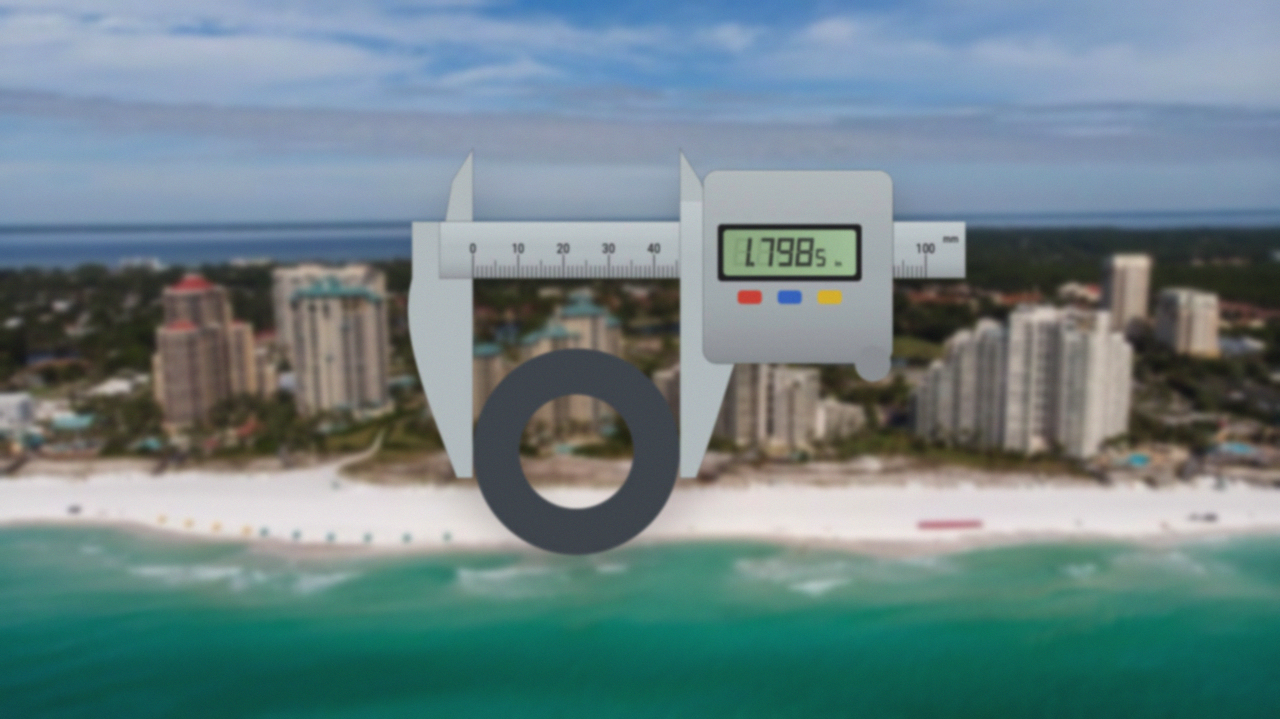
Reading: 1.7985 in
